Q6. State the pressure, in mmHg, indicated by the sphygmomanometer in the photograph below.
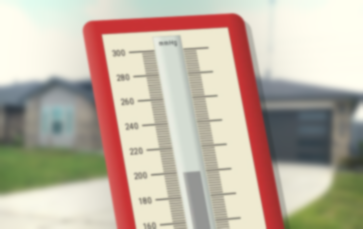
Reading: 200 mmHg
